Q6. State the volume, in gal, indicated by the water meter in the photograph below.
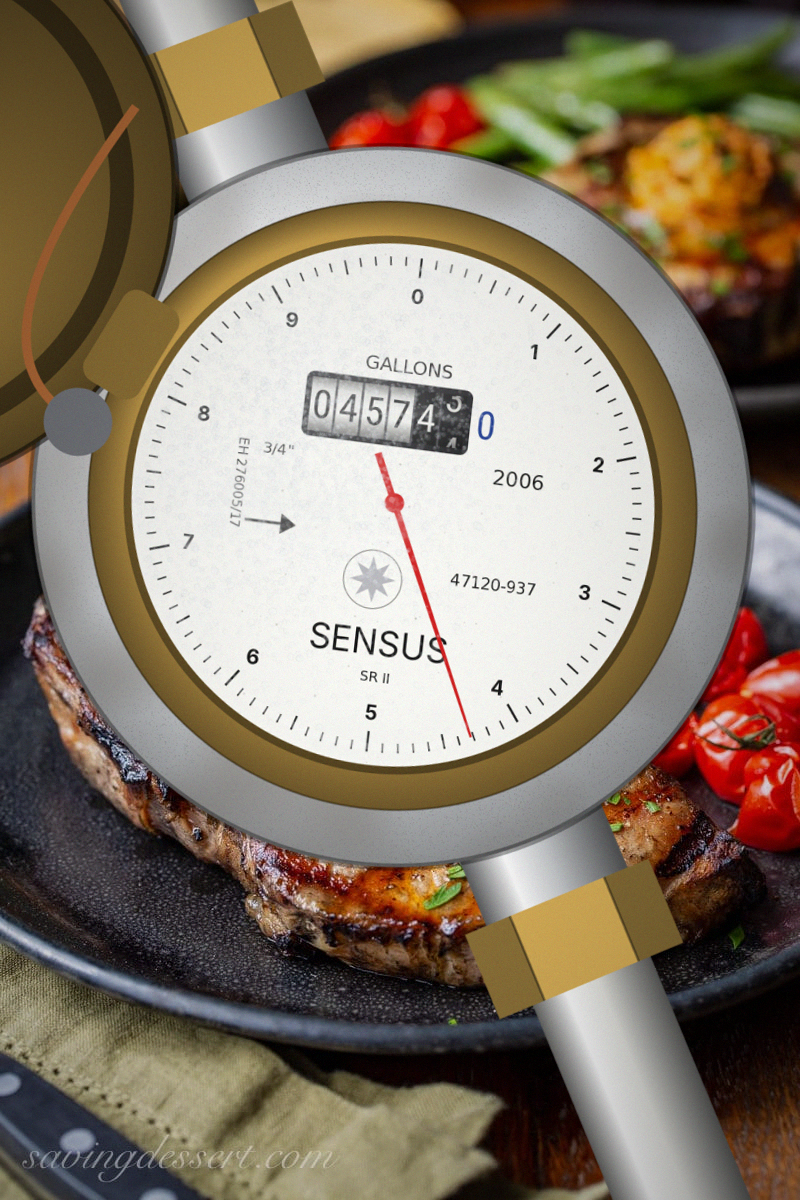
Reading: 457434.3 gal
